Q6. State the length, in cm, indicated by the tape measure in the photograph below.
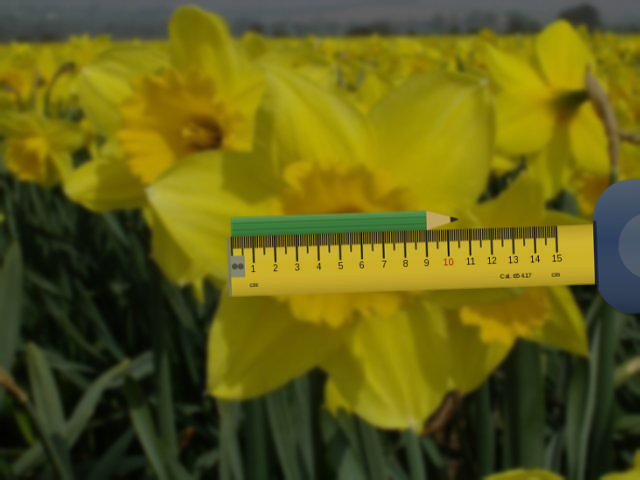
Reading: 10.5 cm
